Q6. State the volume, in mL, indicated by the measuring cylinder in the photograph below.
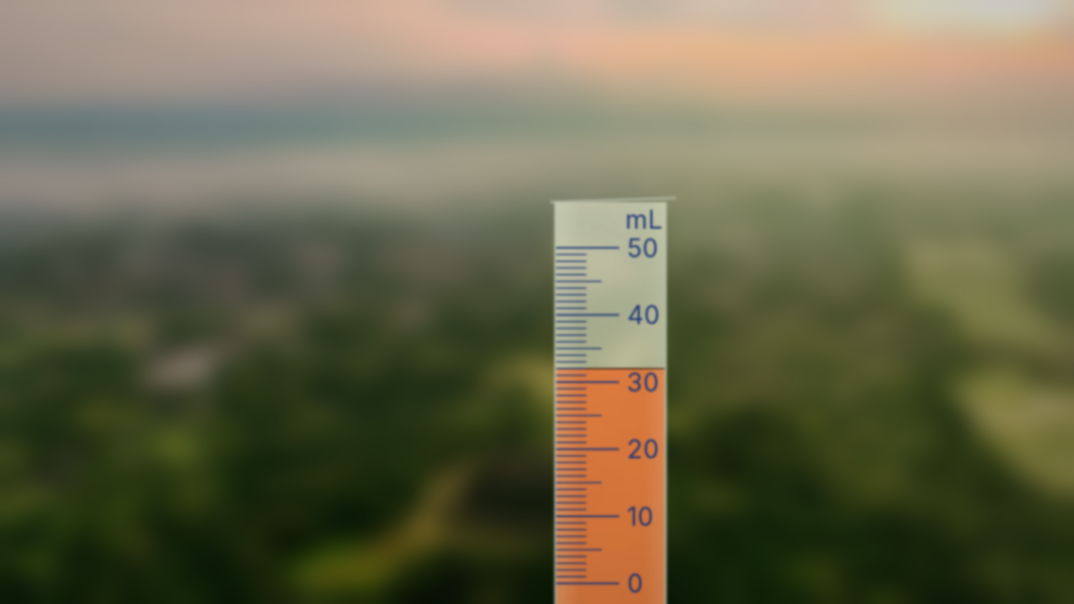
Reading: 32 mL
